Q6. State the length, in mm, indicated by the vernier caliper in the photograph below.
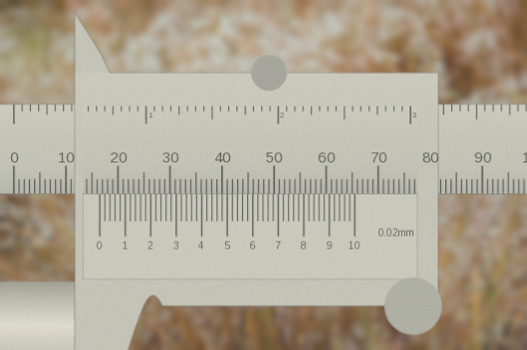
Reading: 16.5 mm
